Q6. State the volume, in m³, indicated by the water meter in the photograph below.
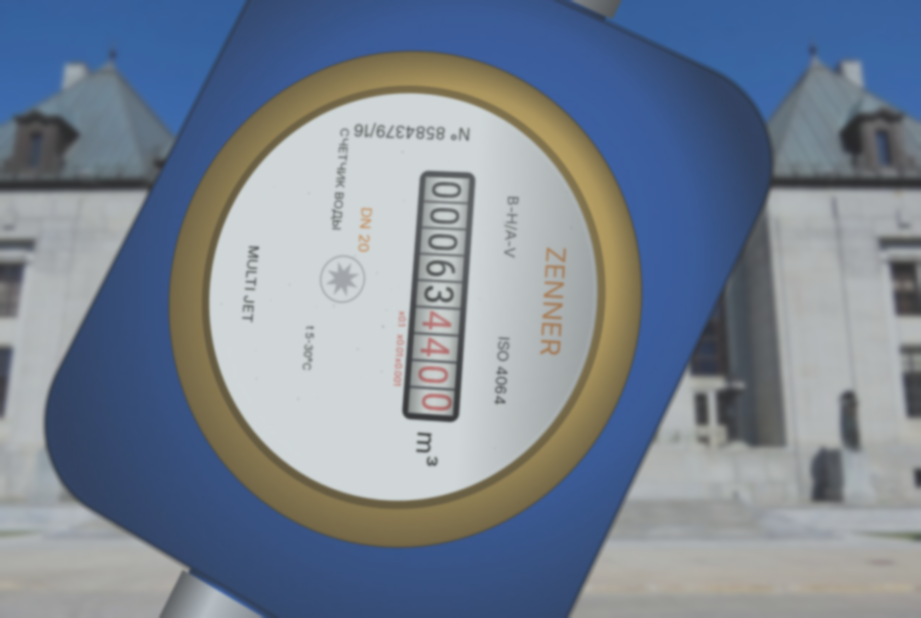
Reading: 63.4400 m³
